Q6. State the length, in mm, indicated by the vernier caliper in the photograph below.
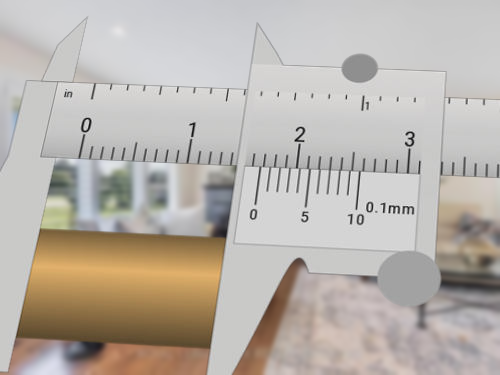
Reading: 16.7 mm
